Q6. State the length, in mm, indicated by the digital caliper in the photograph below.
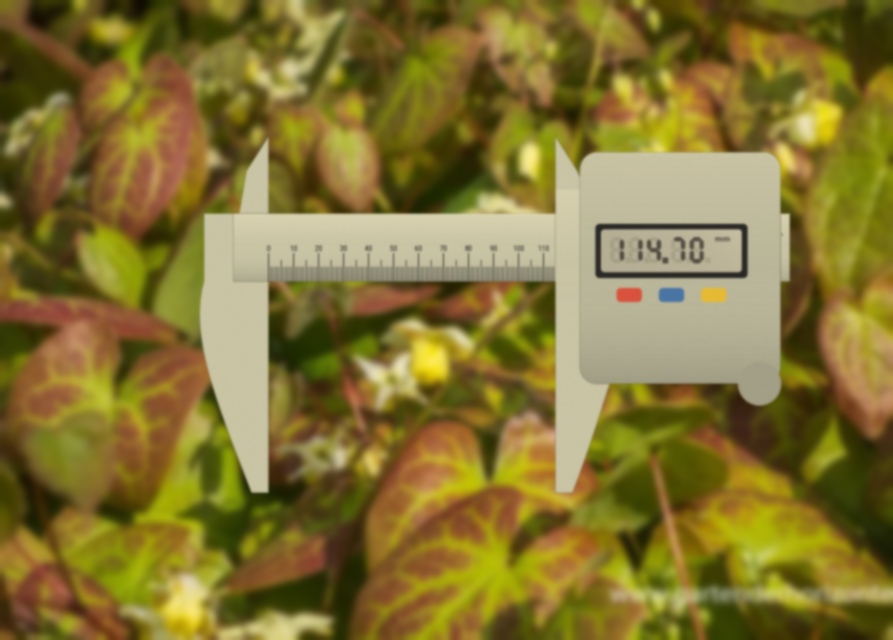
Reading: 114.70 mm
